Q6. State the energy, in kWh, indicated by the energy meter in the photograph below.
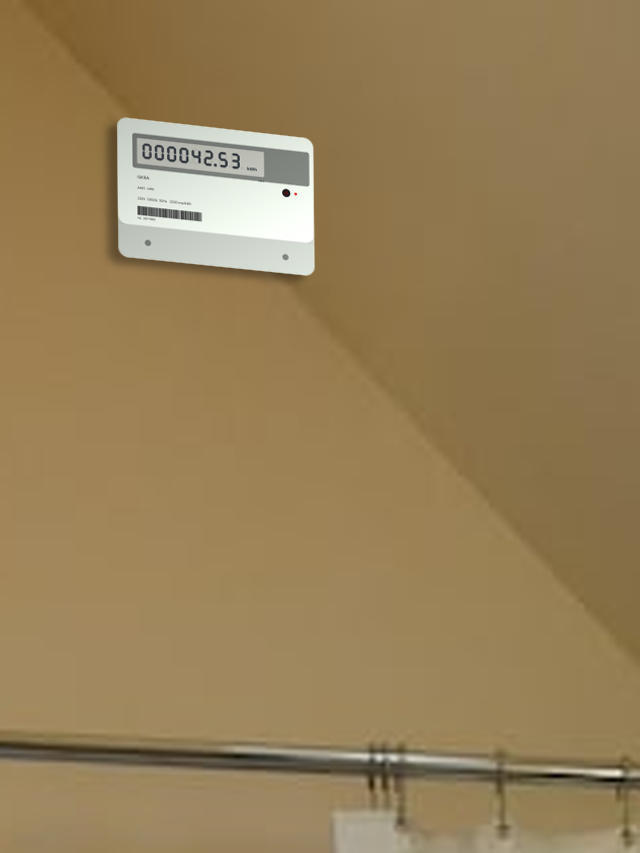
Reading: 42.53 kWh
